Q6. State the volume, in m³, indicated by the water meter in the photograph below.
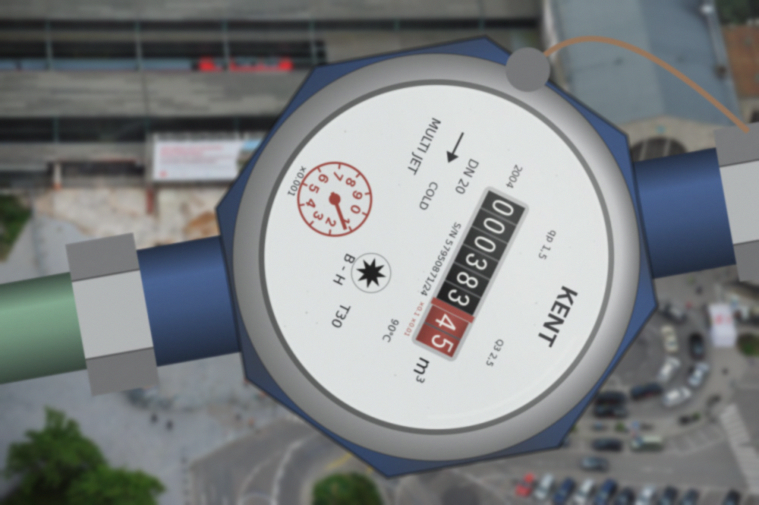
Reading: 383.451 m³
